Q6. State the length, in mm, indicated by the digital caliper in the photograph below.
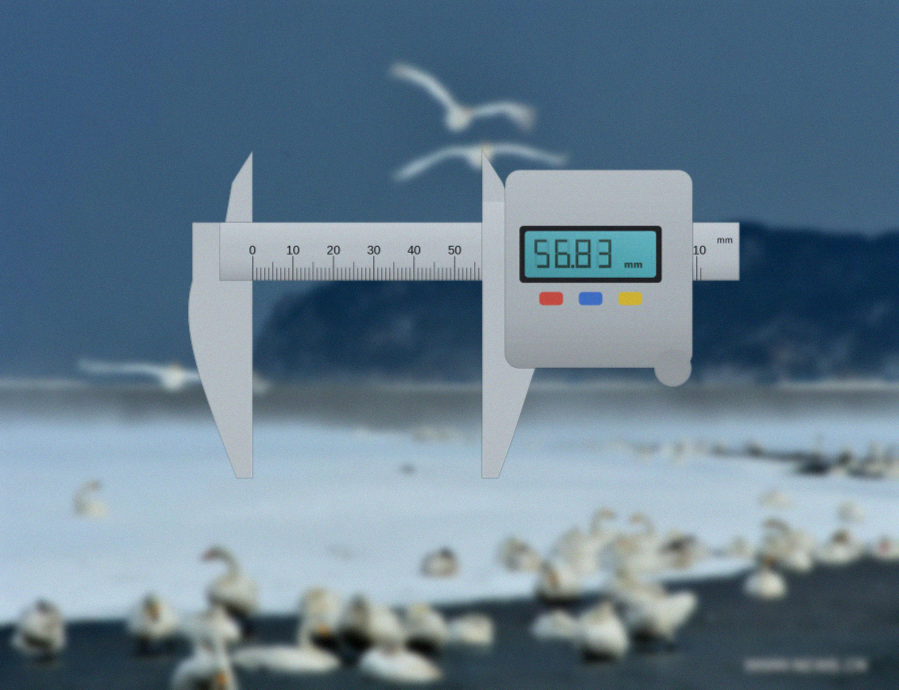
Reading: 56.83 mm
